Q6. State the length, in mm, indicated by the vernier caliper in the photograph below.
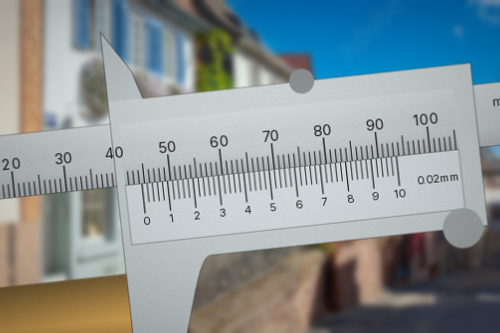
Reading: 44.5 mm
